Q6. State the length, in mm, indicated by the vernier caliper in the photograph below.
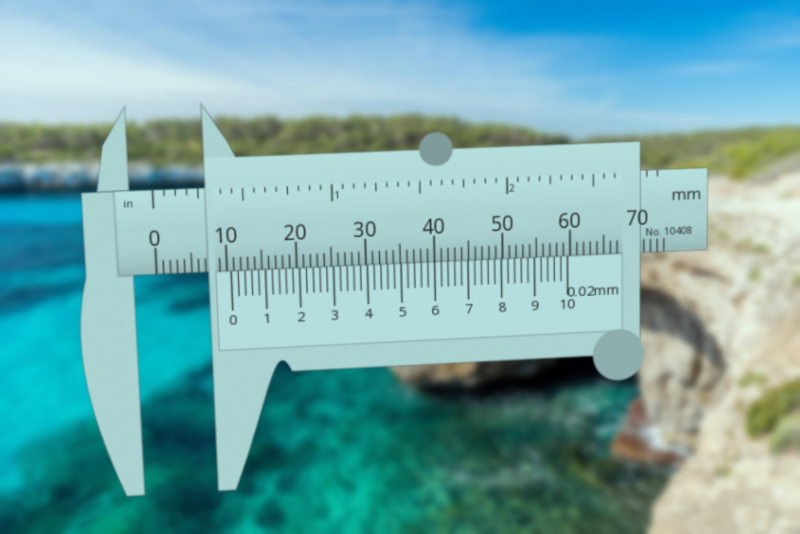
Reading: 10.6 mm
